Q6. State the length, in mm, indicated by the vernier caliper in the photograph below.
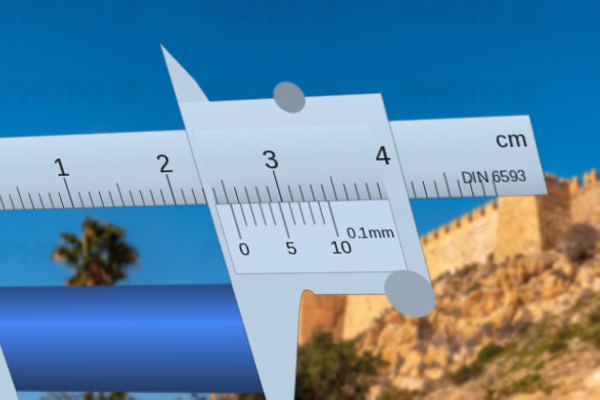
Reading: 25.2 mm
